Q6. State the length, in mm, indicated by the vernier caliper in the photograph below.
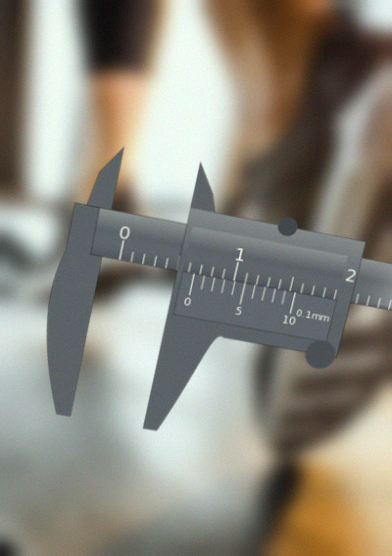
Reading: 6.5 mm
